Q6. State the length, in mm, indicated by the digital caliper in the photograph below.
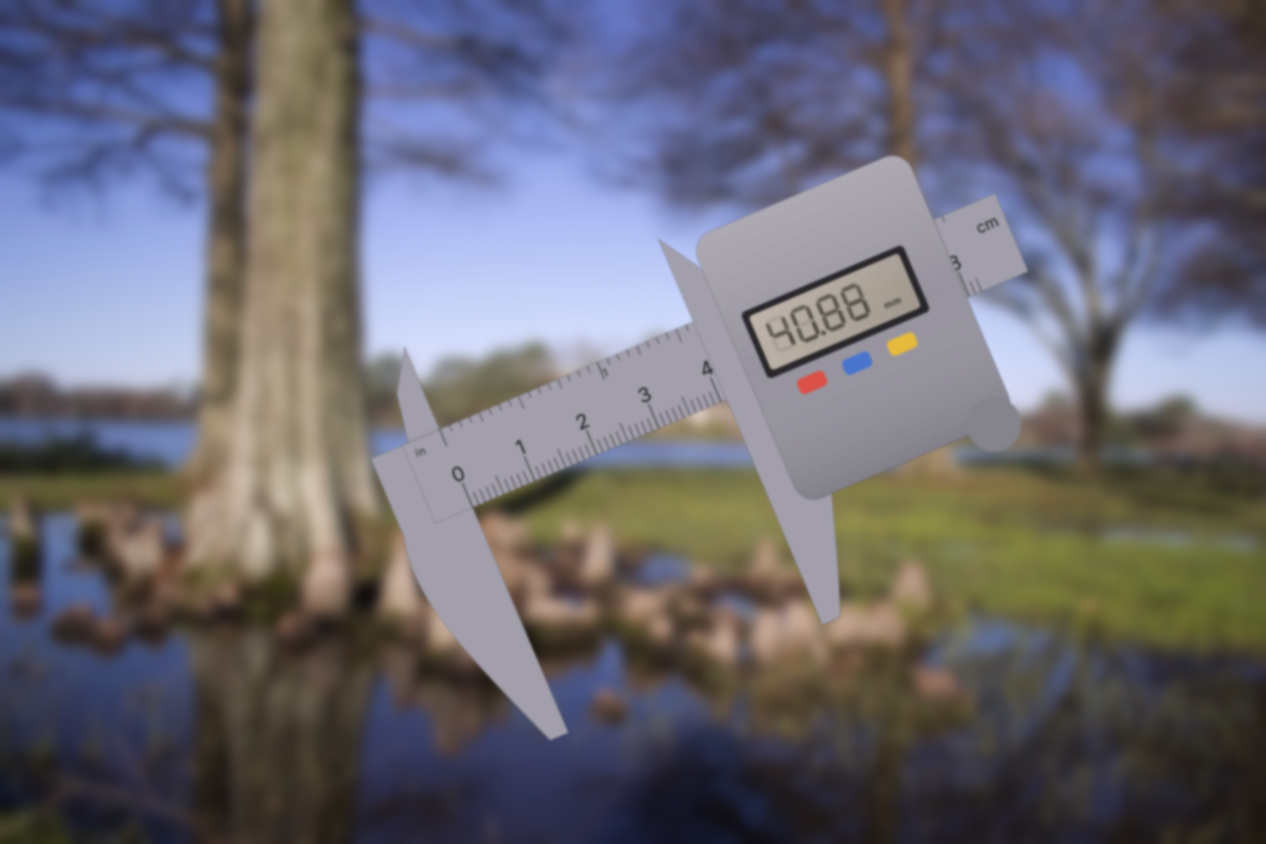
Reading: 40.88 mm
